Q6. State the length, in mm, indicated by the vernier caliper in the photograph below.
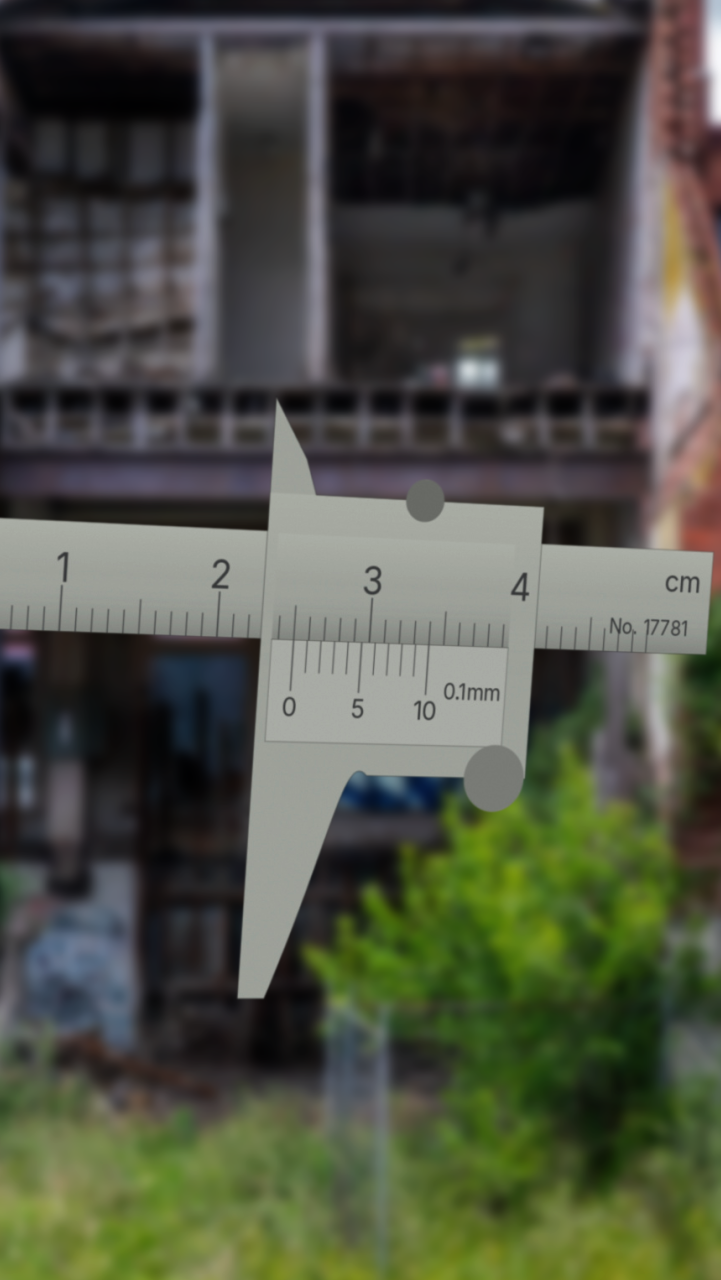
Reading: 25.0 mm
